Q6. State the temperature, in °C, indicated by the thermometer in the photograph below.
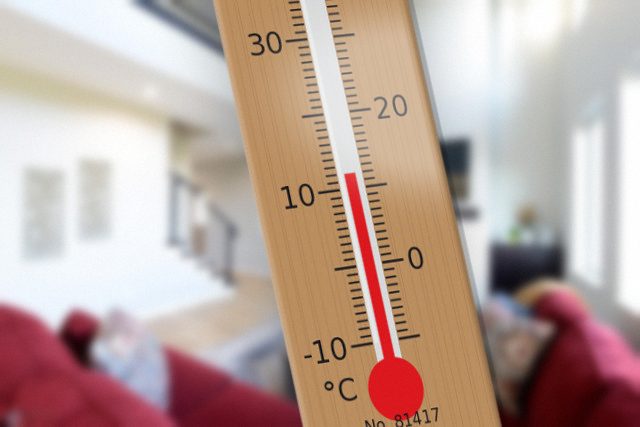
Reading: 12 °C
